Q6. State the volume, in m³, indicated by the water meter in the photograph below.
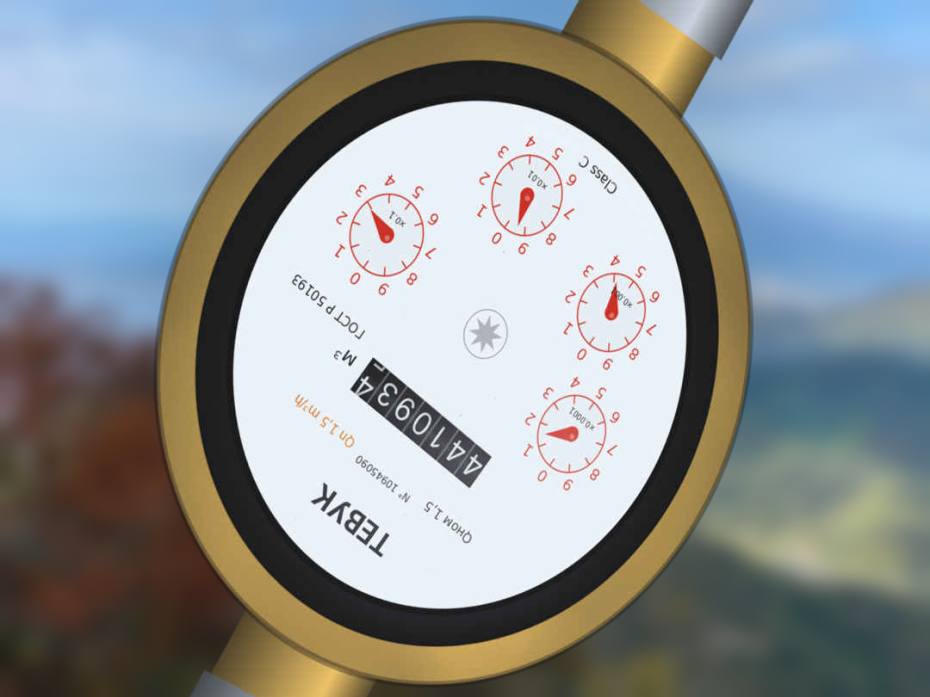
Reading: 4410934.2941 m³
